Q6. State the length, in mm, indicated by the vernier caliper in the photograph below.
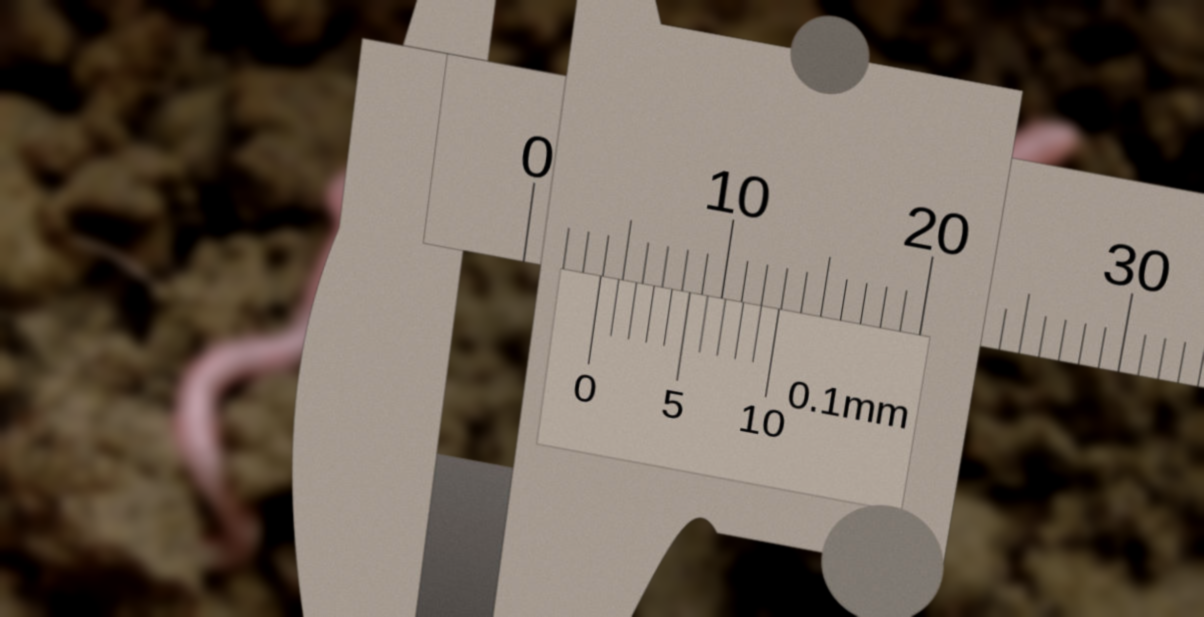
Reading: 3.9 mm
